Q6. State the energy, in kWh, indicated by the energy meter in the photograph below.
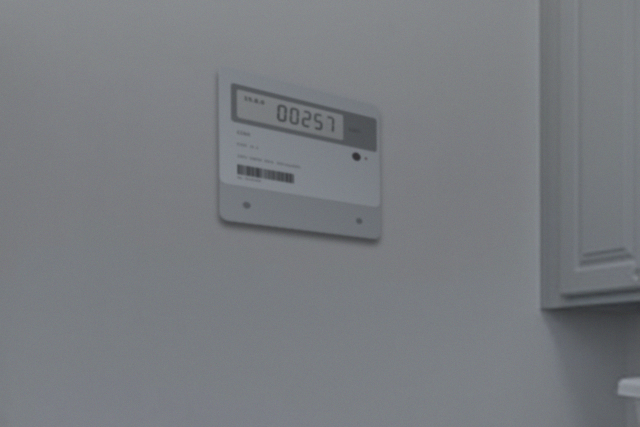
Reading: 257 kWh
